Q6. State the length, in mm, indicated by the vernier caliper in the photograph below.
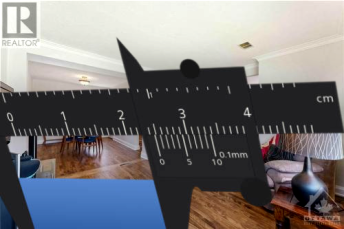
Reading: 24.8 mm
